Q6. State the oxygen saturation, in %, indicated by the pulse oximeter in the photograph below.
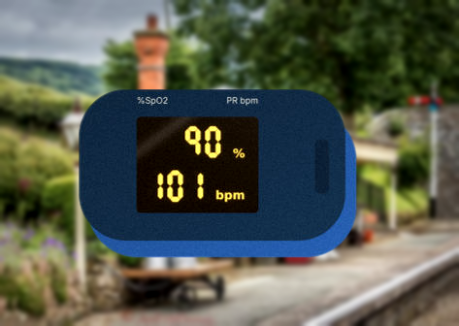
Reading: 90 %
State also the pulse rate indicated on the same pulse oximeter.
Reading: 101 bpm
